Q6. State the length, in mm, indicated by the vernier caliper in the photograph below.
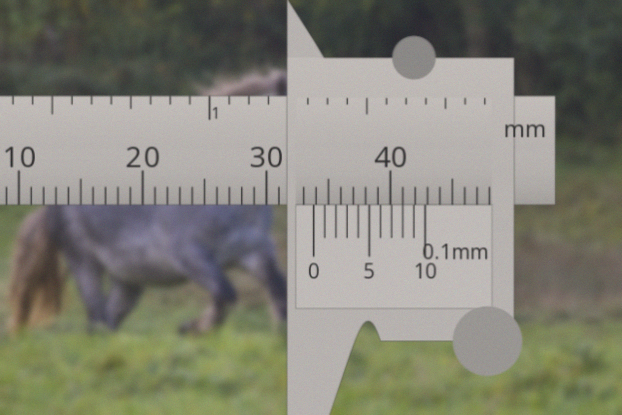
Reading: 33.8 mm
